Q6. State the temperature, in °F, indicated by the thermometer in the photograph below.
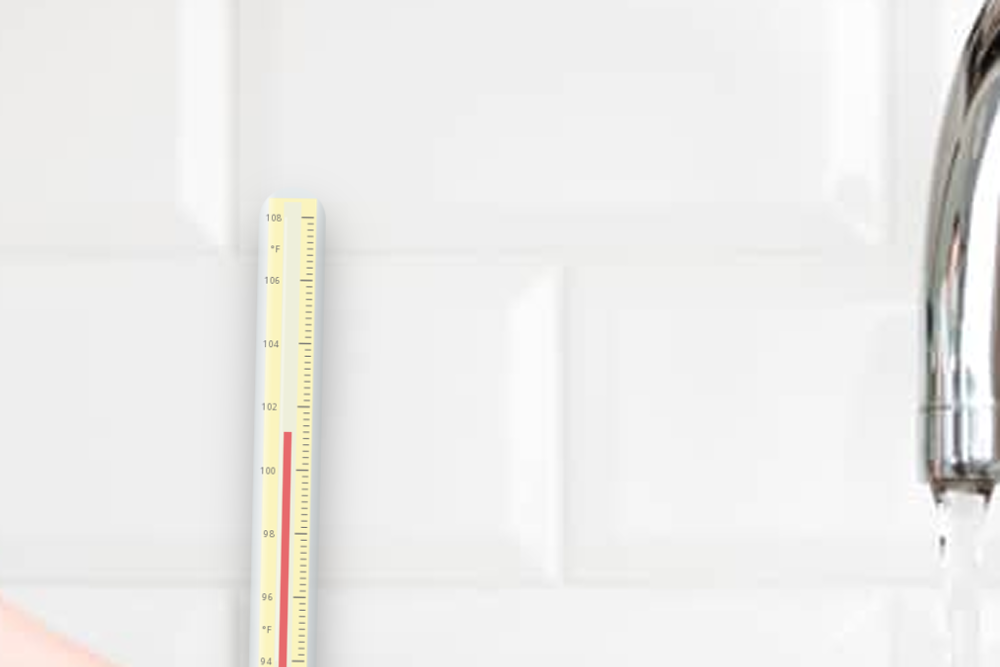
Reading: 101.2 °F
